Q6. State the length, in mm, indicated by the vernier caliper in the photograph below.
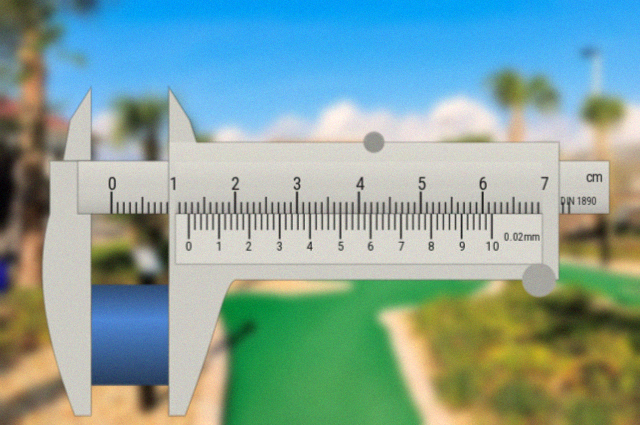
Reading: 12.5 mm
